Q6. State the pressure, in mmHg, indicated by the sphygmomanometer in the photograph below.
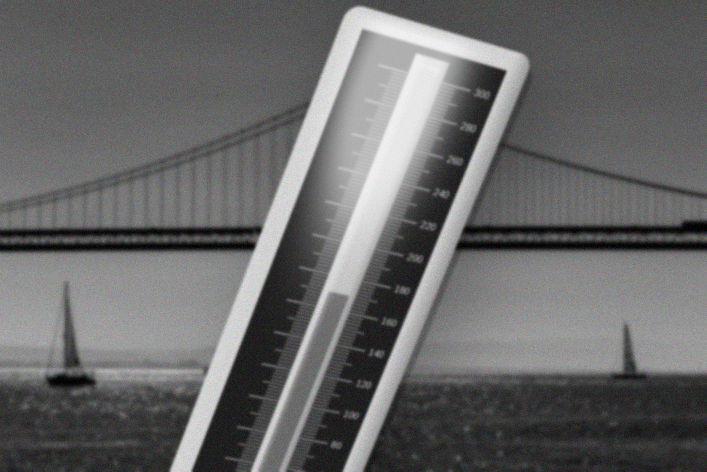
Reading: 170 mmHg
